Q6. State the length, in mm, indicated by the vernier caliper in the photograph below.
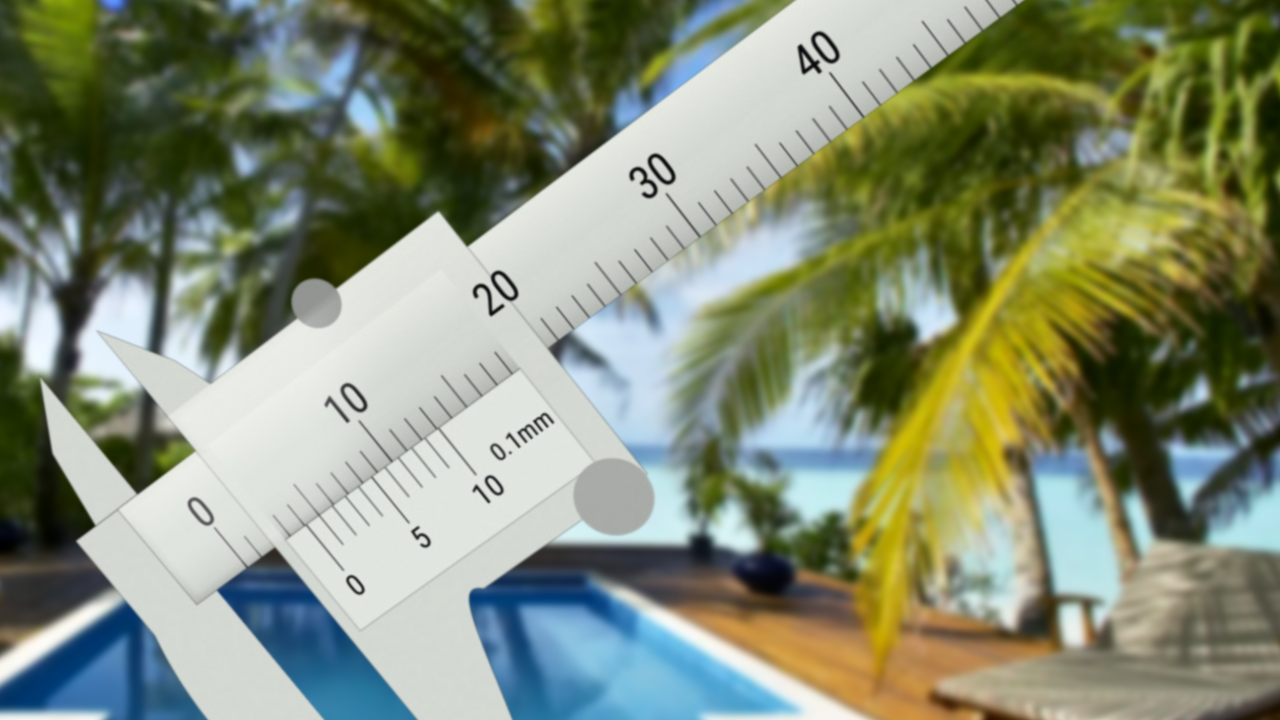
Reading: 4.1 mm
